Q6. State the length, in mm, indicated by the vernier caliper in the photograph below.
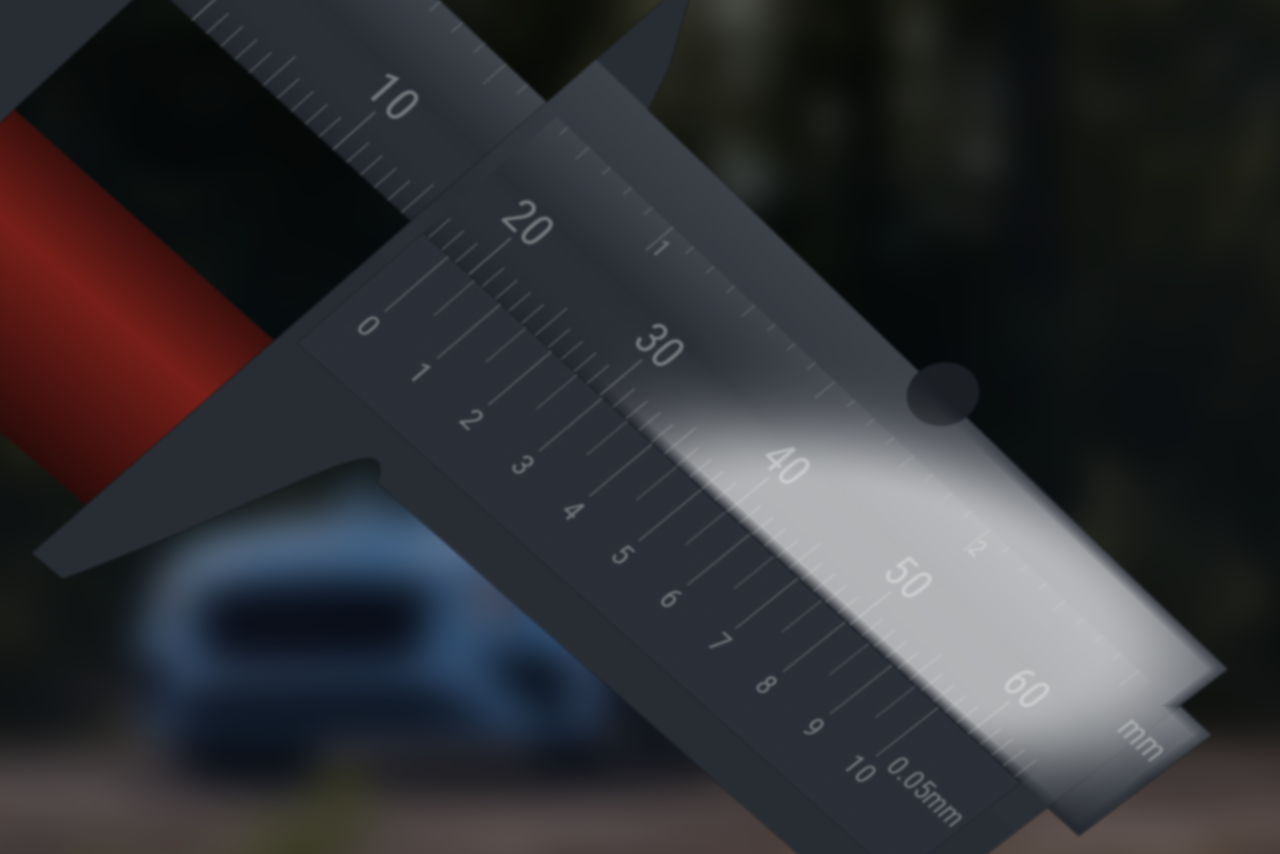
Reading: 18.5 mm
